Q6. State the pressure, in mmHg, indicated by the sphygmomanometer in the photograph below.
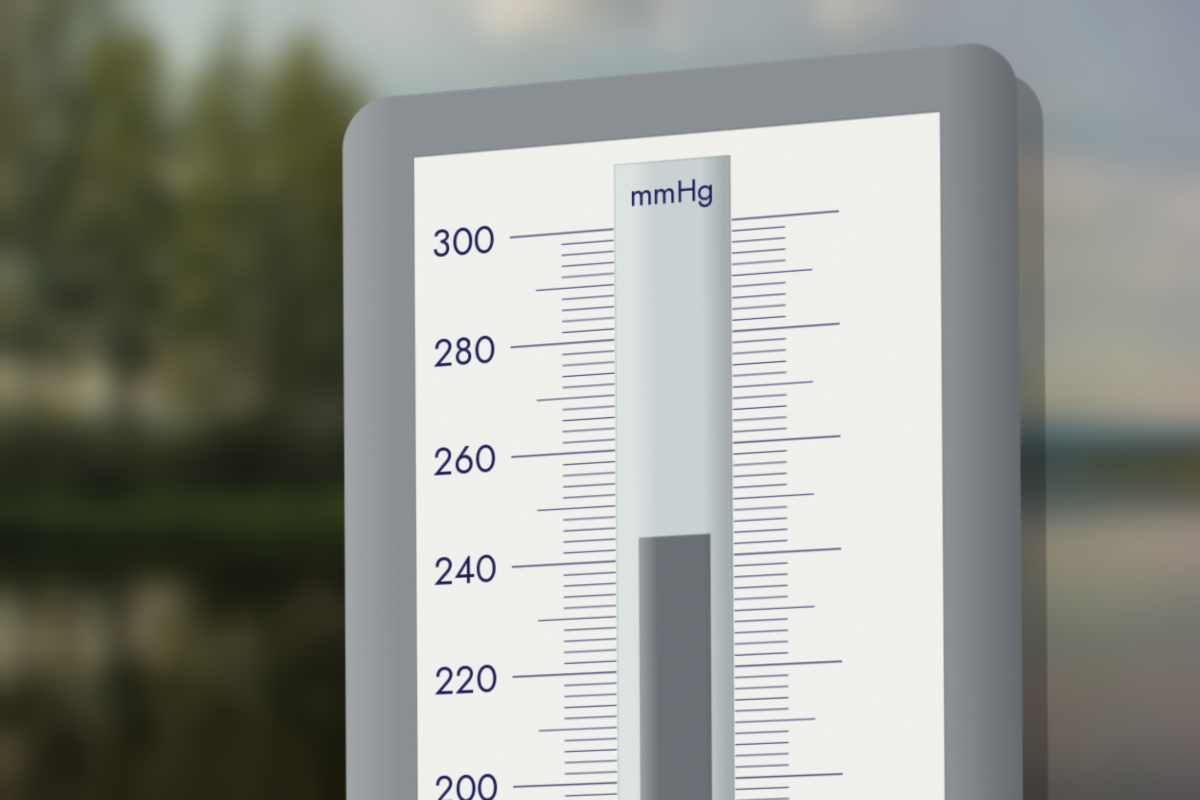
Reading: 244 mmHg
